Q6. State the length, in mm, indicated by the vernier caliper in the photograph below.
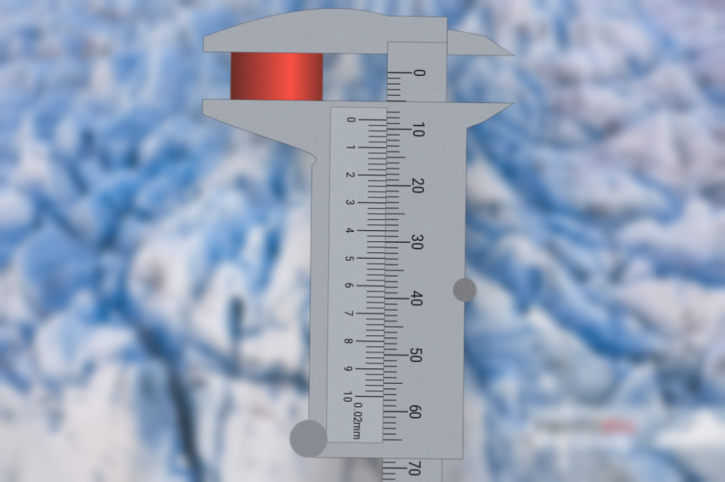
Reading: 8.4 mm
